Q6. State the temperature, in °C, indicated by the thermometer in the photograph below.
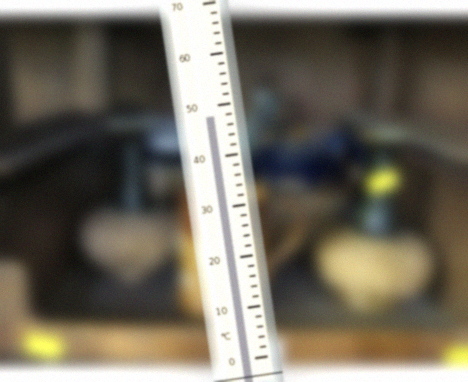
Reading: 48 °C
